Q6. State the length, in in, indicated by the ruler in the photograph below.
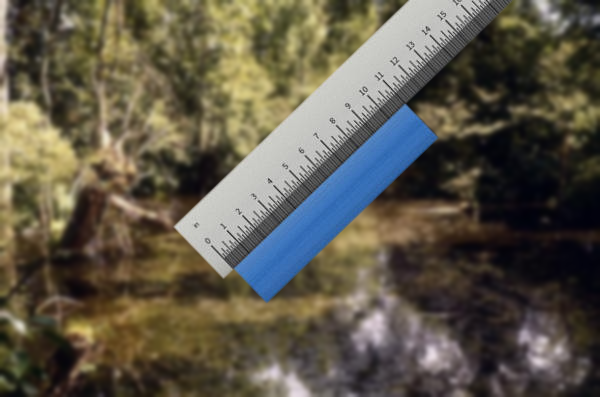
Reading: 11 in
